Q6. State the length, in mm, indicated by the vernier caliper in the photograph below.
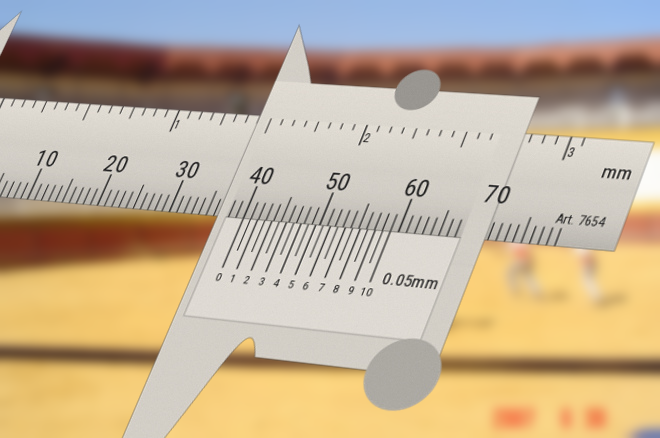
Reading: 40.0 mm
